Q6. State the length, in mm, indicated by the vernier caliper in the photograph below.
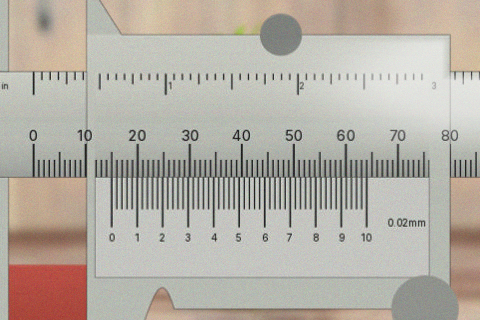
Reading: 15.0 mm
